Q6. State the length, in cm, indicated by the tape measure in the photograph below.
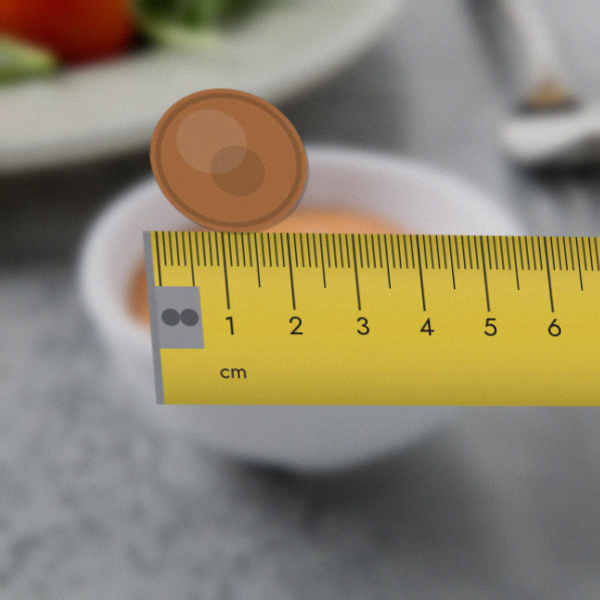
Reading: 2.4 cm
